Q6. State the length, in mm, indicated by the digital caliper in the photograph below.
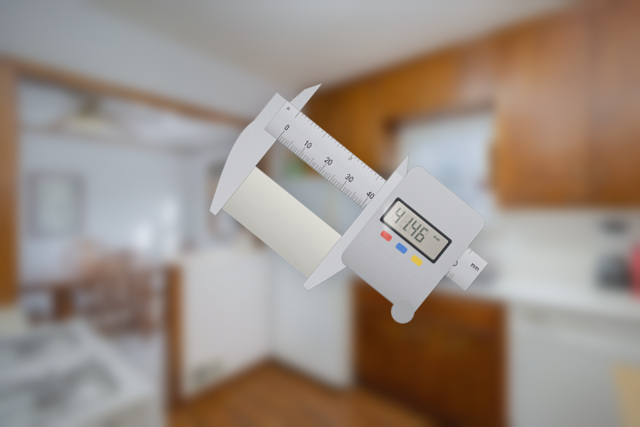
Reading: 41.46 mm
